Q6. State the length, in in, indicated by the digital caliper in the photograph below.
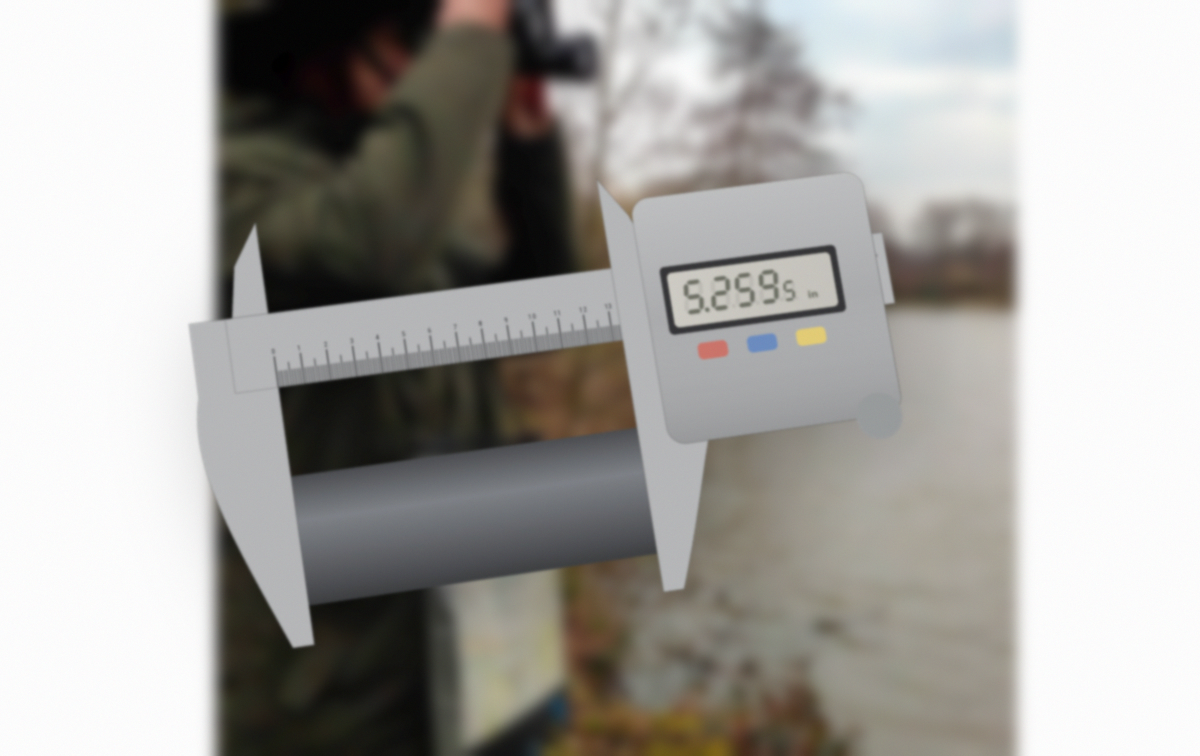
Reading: 5.2595 in
